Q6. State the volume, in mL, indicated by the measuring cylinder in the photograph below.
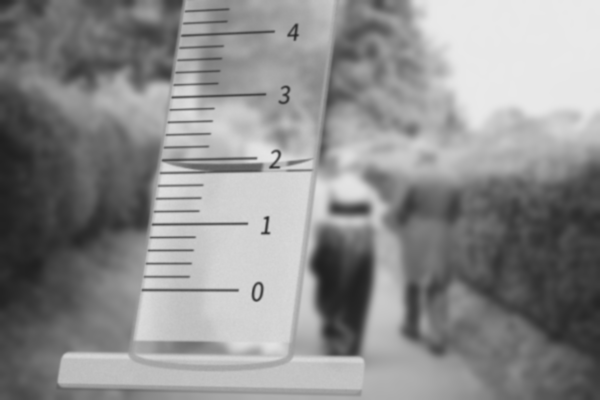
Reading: 1.8 mL
